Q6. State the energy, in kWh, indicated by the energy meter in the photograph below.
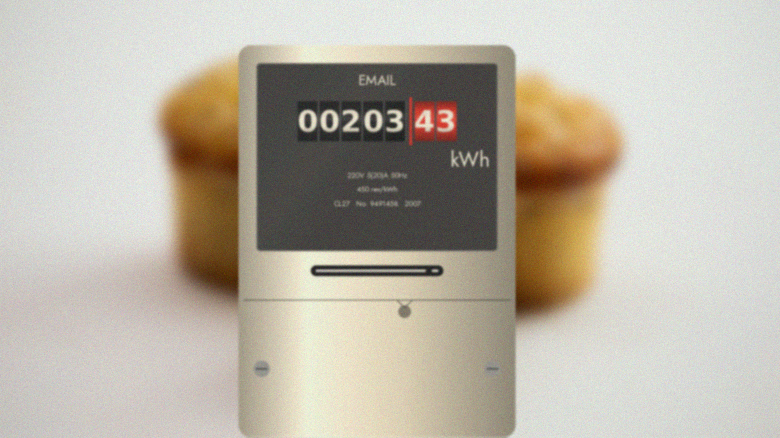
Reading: 203.43 kWh
